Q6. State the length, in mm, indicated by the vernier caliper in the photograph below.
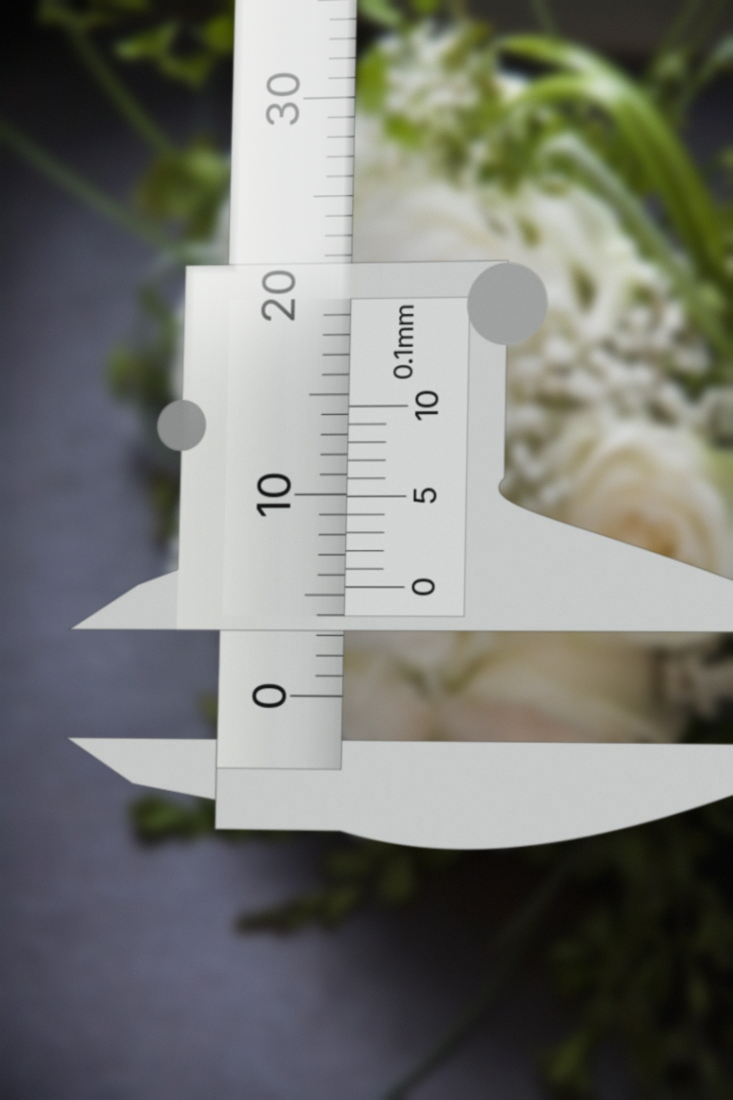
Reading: 5.4 mm
